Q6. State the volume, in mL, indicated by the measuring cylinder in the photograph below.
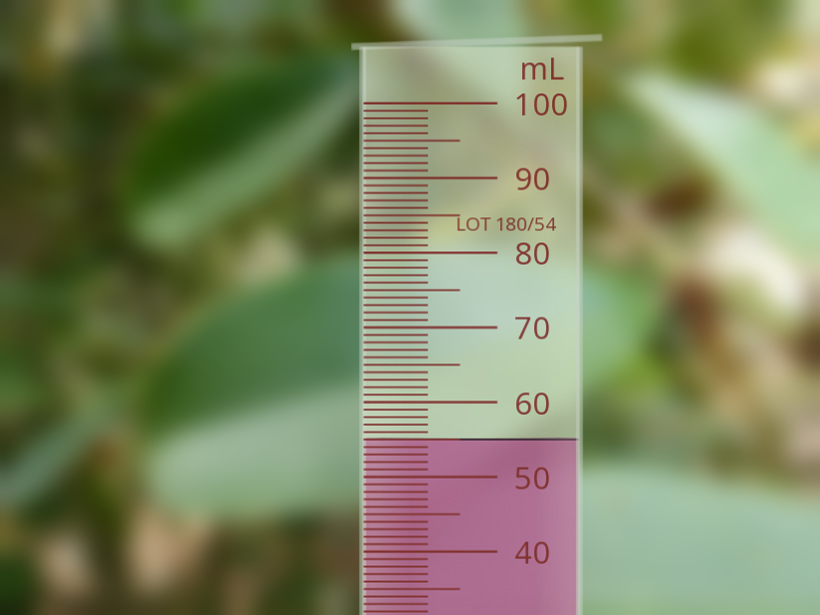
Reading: 55 mL
